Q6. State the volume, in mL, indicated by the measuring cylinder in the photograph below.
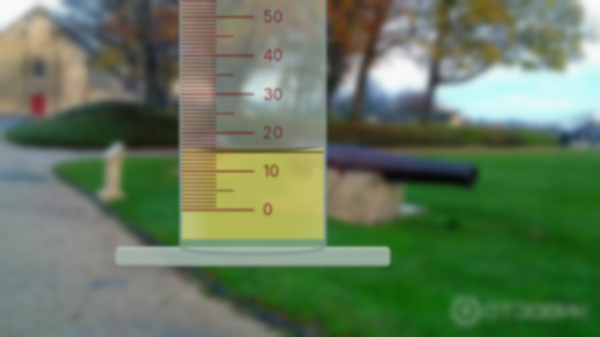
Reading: 15 mL
